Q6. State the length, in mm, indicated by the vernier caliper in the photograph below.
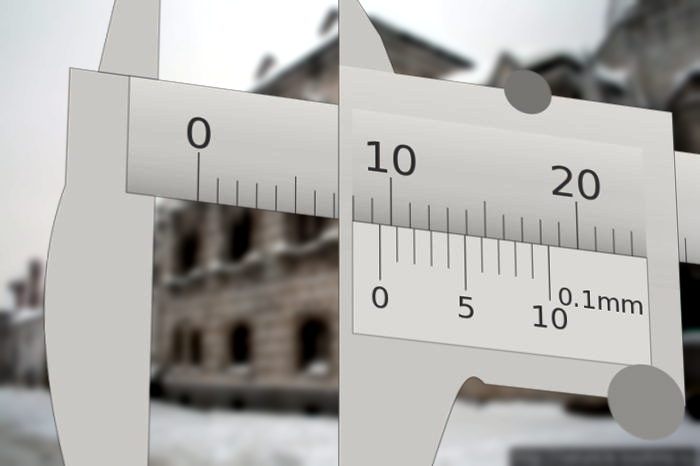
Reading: 9.4 mm
